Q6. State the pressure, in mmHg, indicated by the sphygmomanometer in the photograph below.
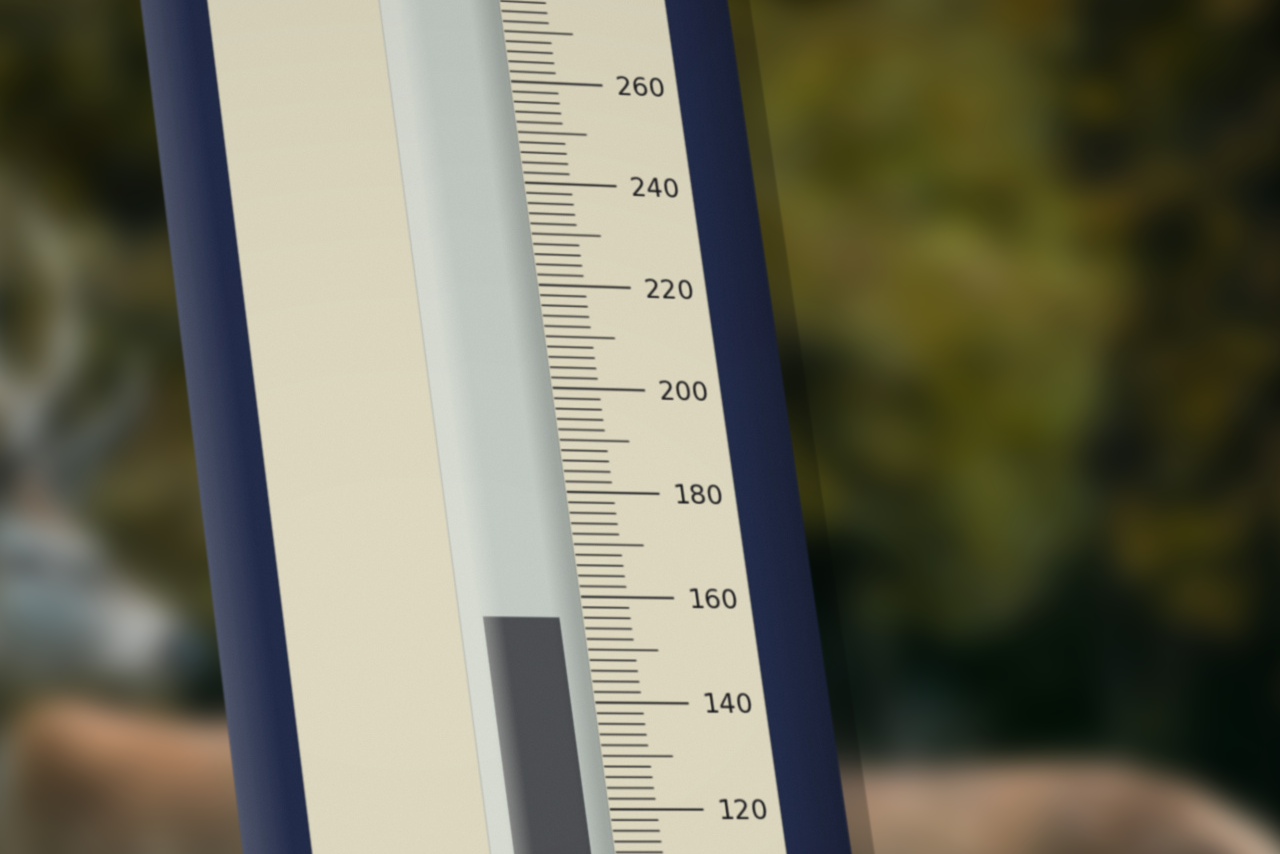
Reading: 156 mmHg
